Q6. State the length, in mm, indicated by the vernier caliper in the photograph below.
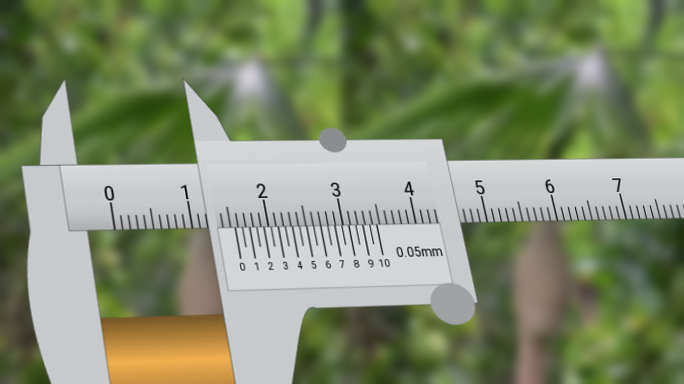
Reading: 15.6 mm
